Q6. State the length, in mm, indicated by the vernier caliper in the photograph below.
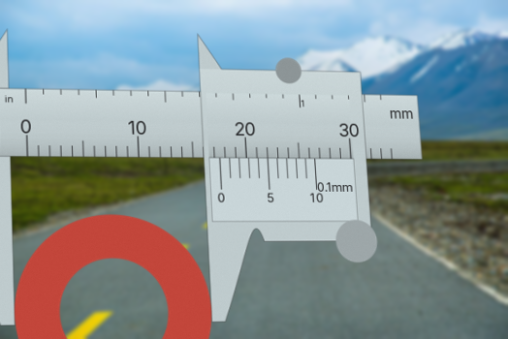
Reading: 17.5 mm
